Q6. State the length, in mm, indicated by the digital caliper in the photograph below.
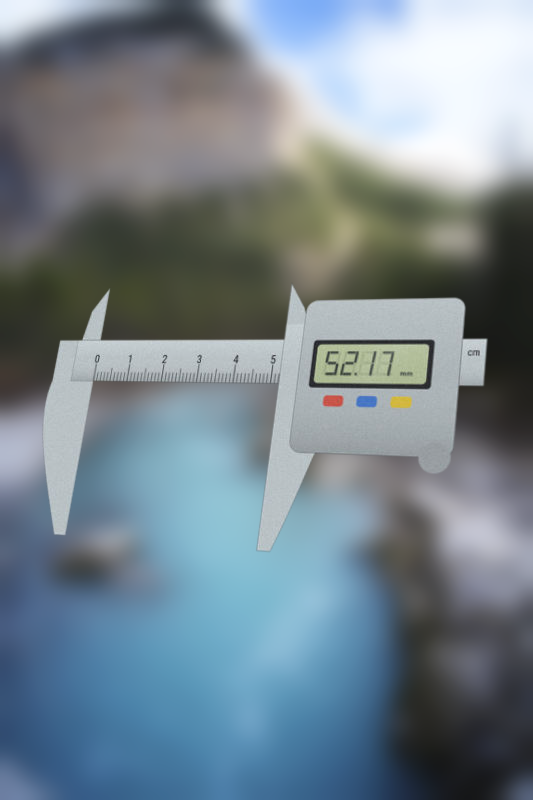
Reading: 52.17 mm
